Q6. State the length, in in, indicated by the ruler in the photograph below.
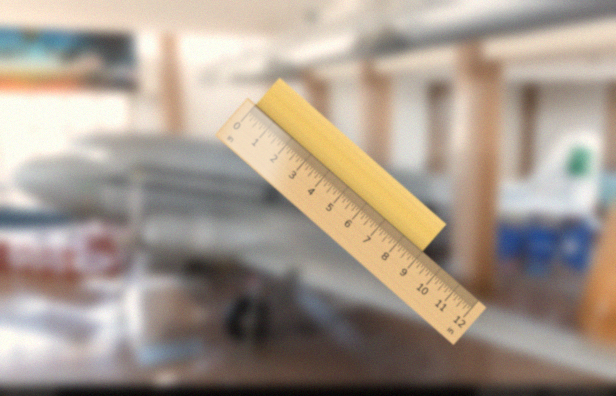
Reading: 9 in
